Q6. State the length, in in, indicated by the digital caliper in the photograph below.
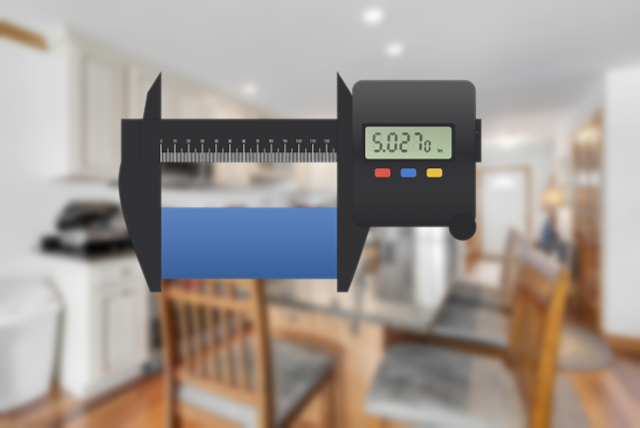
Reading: 5.0270 in
